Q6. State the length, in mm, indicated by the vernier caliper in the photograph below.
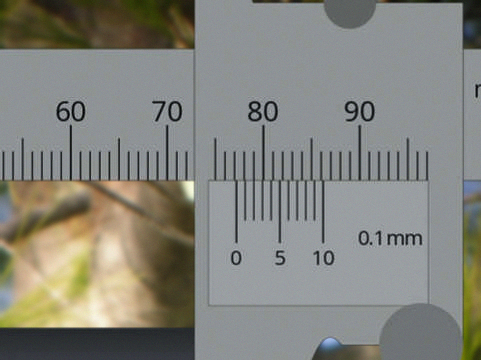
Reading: 77.2 mm
